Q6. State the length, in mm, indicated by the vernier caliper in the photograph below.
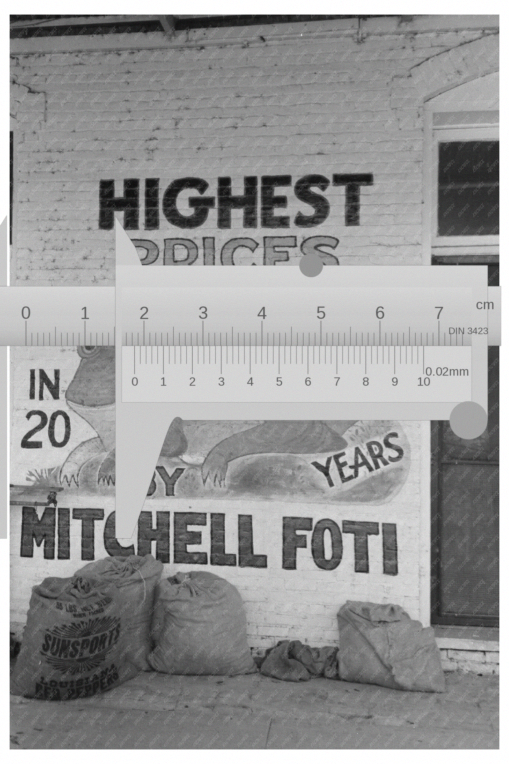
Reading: 18.4 mm
